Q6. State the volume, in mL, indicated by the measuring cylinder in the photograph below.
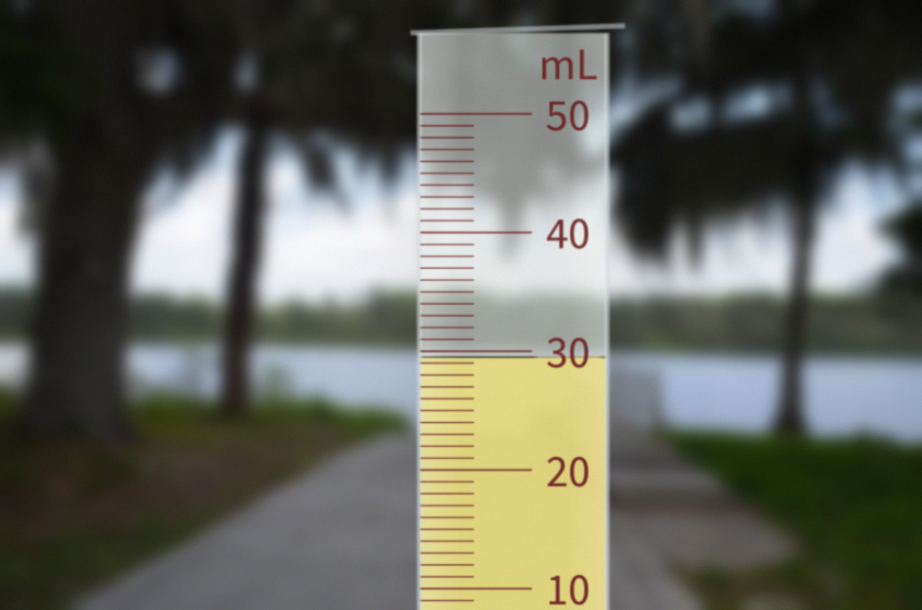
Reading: 29.5 mL
